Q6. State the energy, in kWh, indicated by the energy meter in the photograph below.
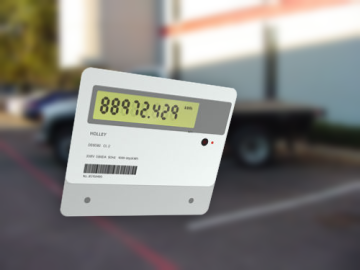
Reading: 88972.429 kWh
